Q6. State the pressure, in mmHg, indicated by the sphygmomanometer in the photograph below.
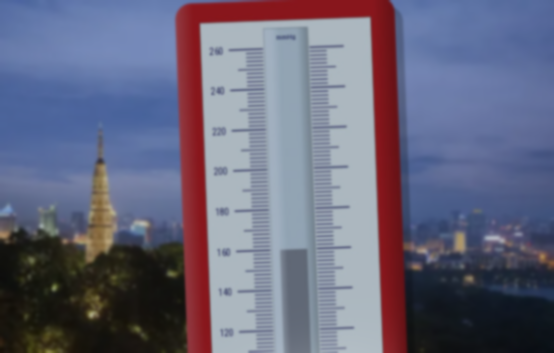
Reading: 160 mmHg
